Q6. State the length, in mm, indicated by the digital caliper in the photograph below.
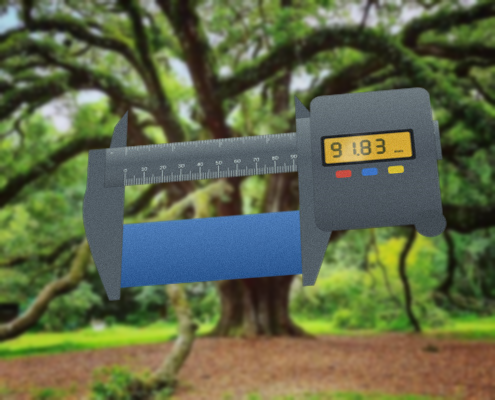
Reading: 91.83 mm
